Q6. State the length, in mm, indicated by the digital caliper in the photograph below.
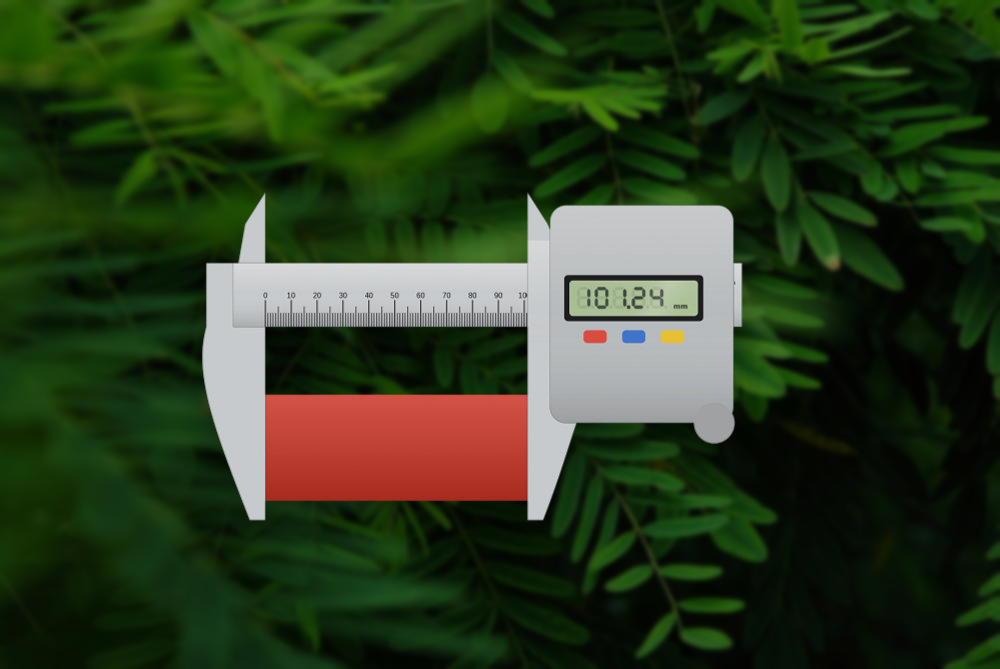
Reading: 101.24 mm
